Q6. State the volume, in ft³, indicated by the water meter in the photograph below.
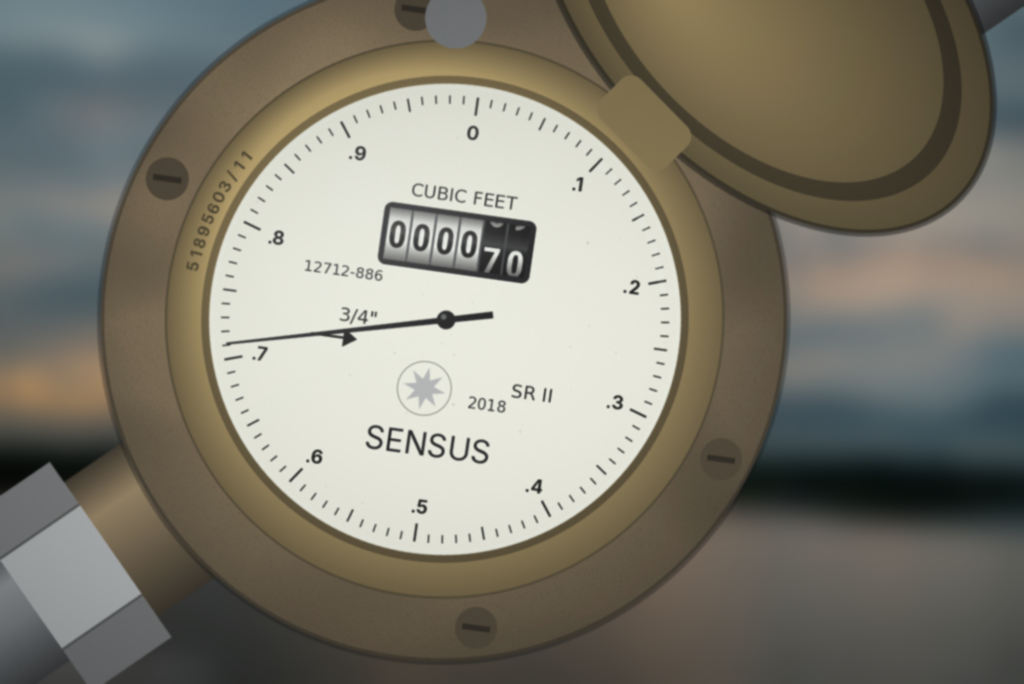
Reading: 69.71 ft³
